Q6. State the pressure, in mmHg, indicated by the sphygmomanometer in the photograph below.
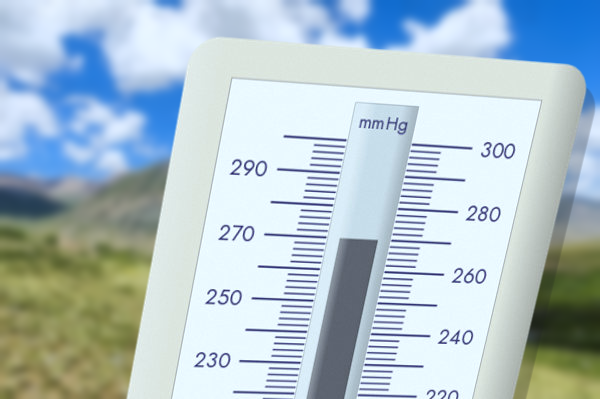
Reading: 270 mmHg
